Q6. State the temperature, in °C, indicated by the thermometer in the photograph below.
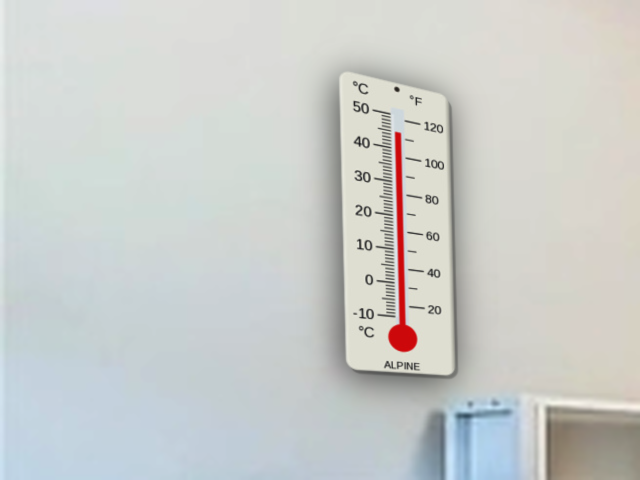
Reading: 45 °C
